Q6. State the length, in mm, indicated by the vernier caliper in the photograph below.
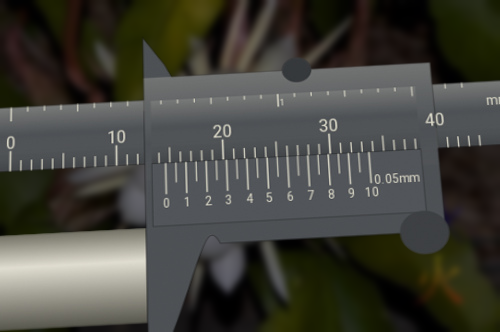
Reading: 14.6 mm
